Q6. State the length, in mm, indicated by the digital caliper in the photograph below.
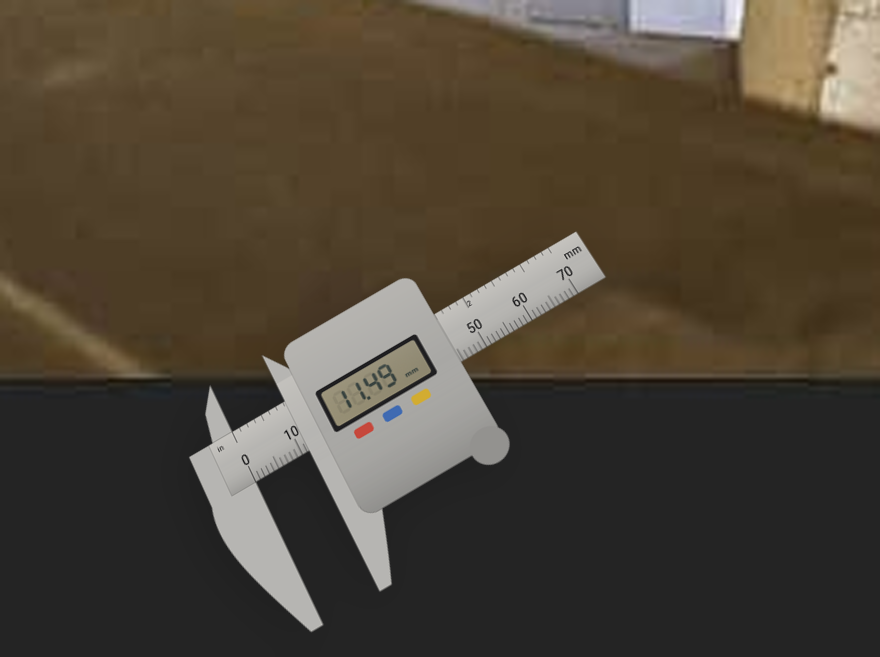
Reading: 11.49 mm
